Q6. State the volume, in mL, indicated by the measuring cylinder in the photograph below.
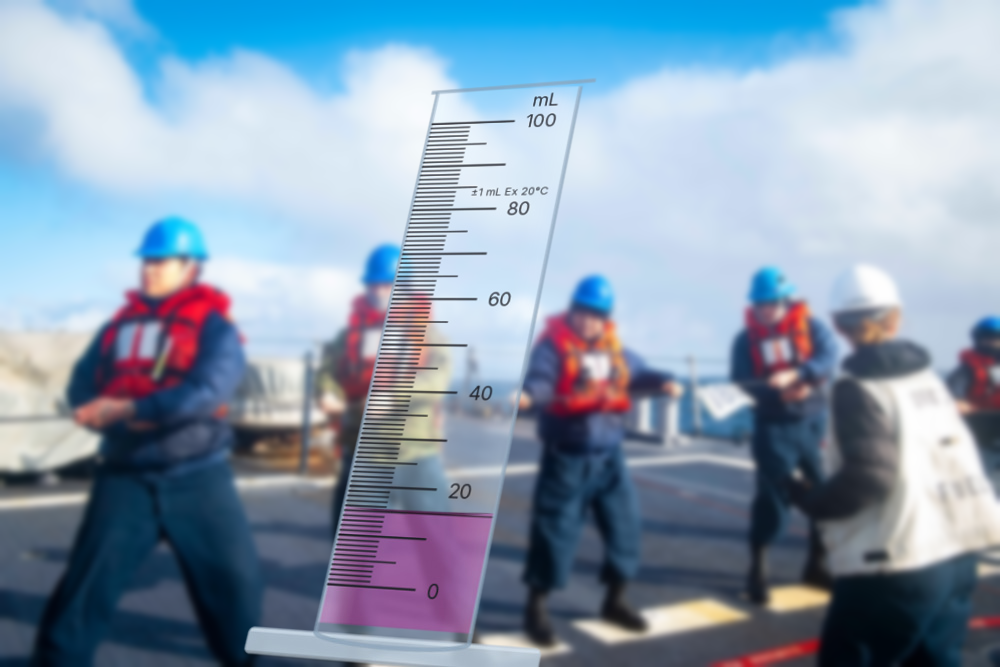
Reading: 15 mL
